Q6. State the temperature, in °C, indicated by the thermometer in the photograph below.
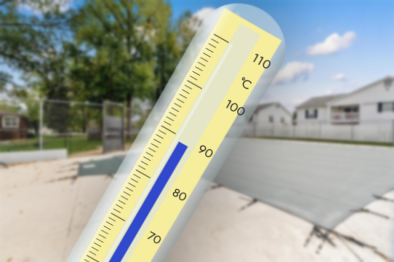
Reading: 89 °C
